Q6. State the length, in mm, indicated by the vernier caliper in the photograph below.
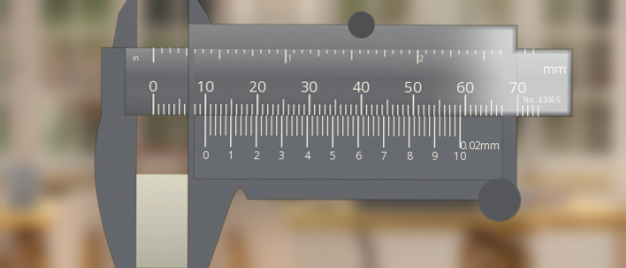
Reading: 10.0 mm
